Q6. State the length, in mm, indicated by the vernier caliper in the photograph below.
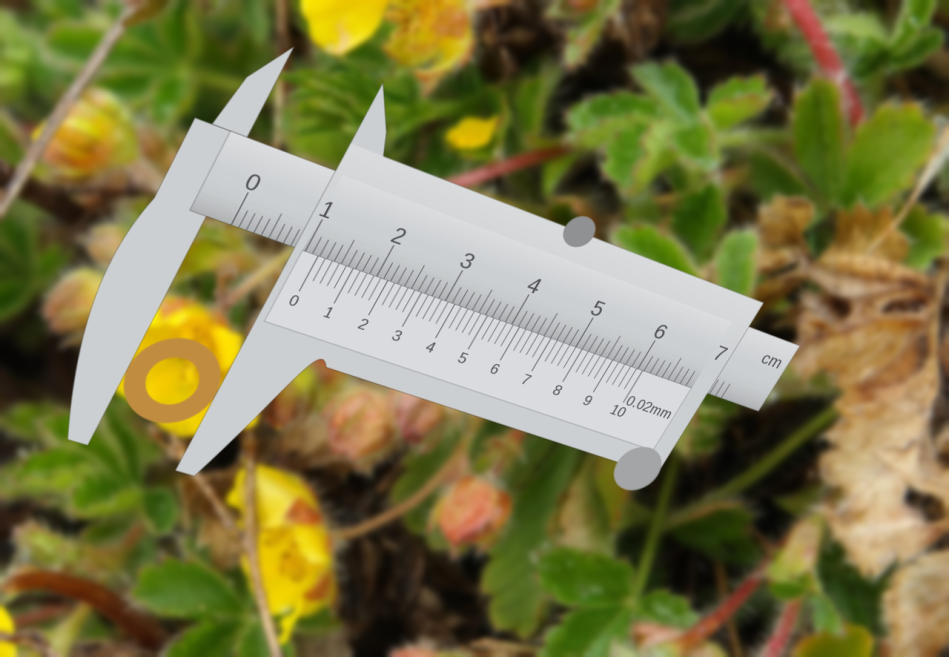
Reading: 11.8 mm
